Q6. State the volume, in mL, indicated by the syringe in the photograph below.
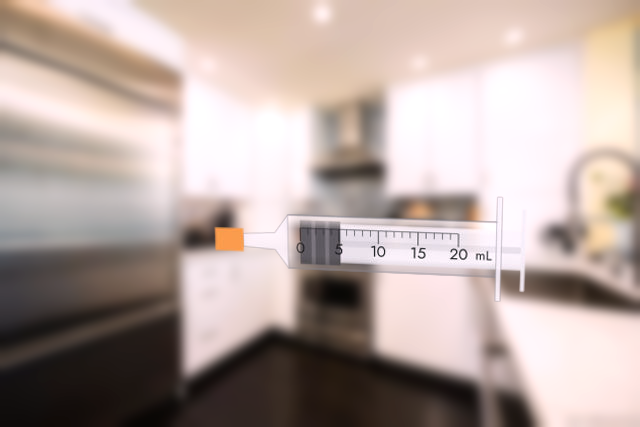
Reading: 0 mL
